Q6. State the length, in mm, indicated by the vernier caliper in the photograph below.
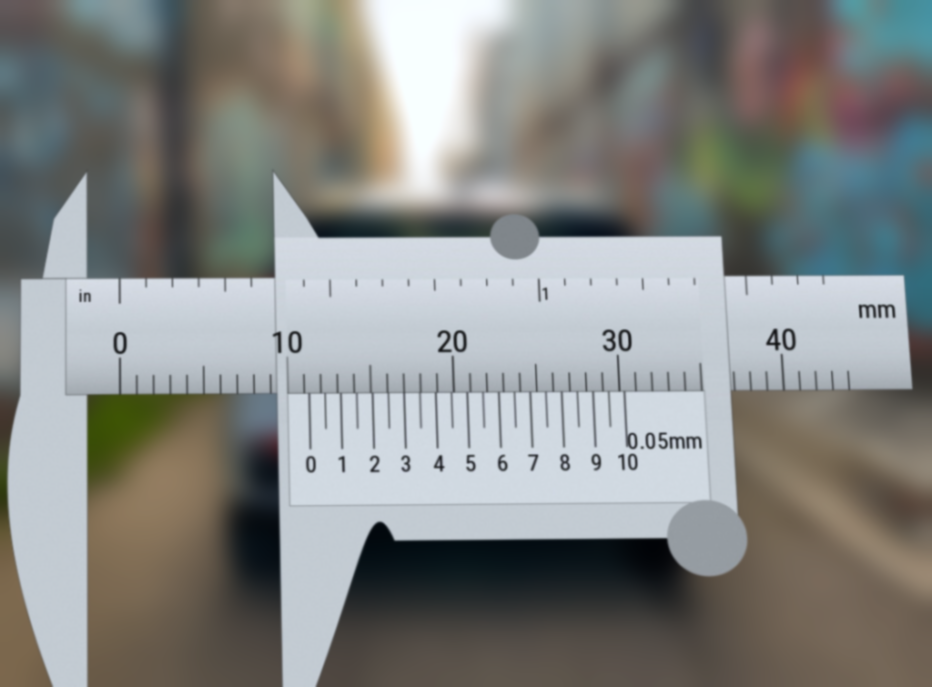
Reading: 11.3 mm
